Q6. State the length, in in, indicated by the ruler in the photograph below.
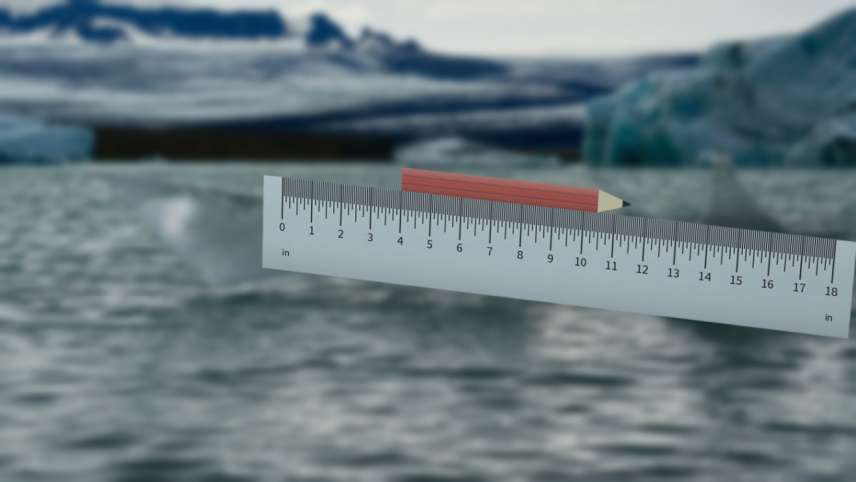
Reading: 7.5 in
